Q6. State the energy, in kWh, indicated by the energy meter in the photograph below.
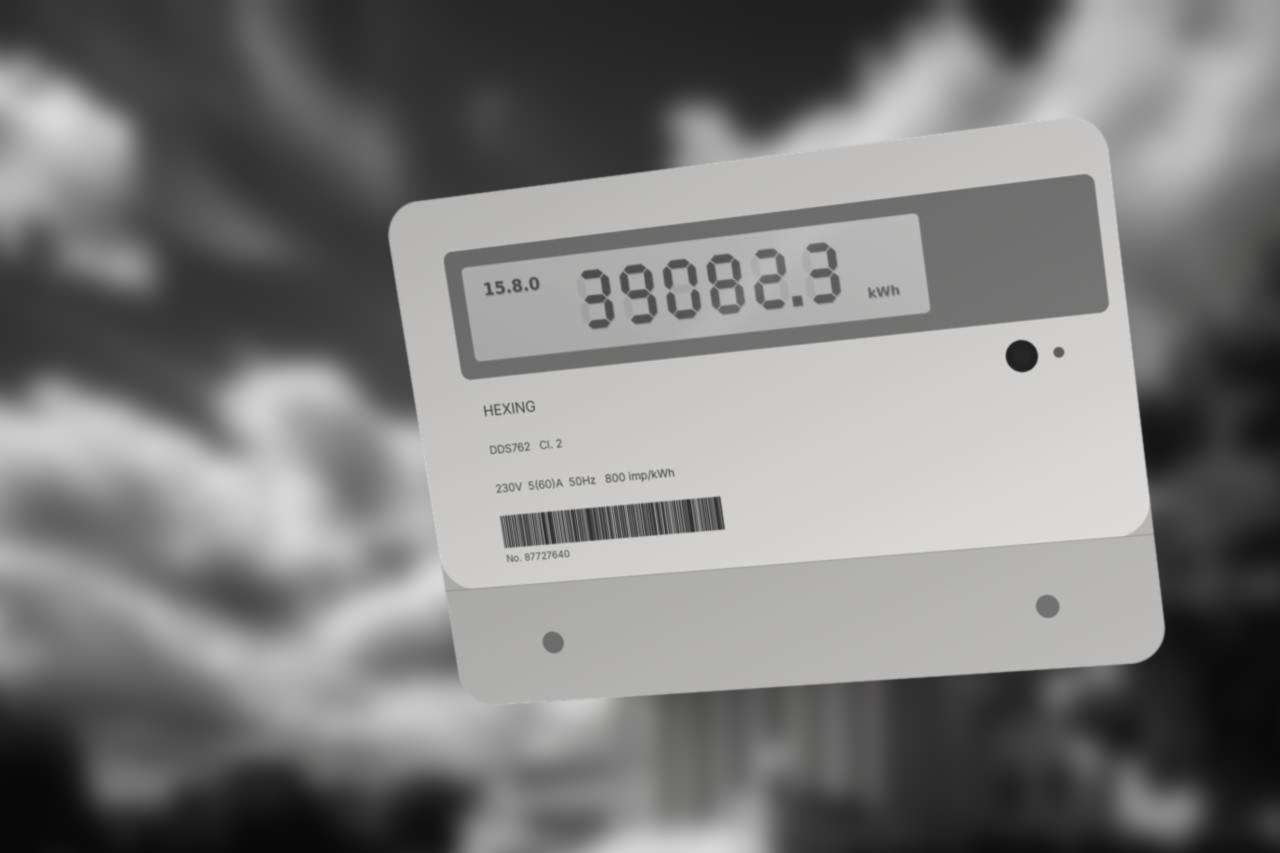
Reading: 39082.3 kWh
